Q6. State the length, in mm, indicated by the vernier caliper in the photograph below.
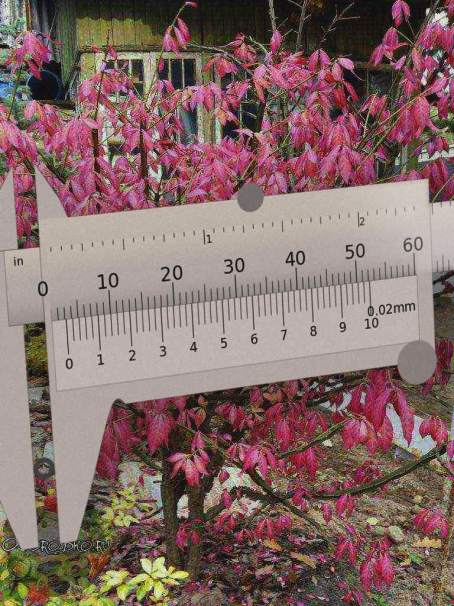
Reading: 3.2 mm
